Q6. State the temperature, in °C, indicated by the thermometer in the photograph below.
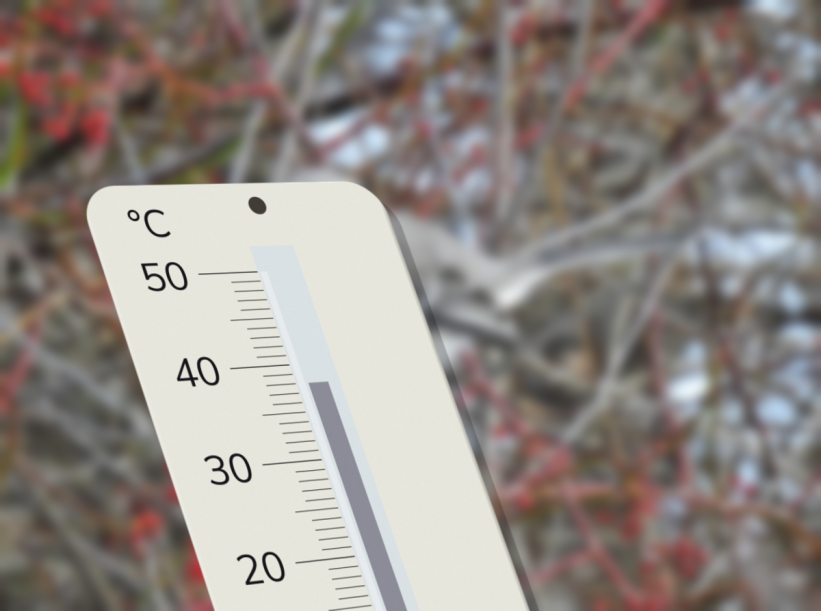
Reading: 38 °C
